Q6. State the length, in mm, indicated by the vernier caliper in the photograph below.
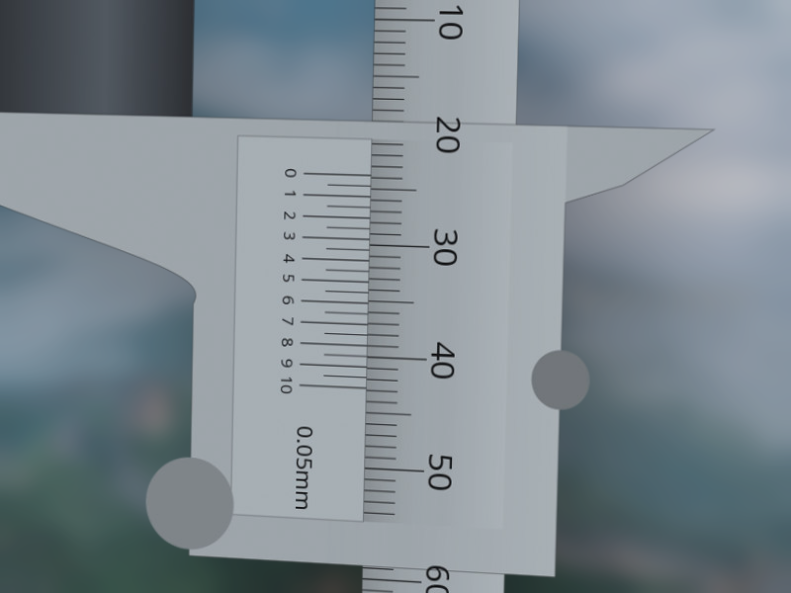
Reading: 23.8 mm
